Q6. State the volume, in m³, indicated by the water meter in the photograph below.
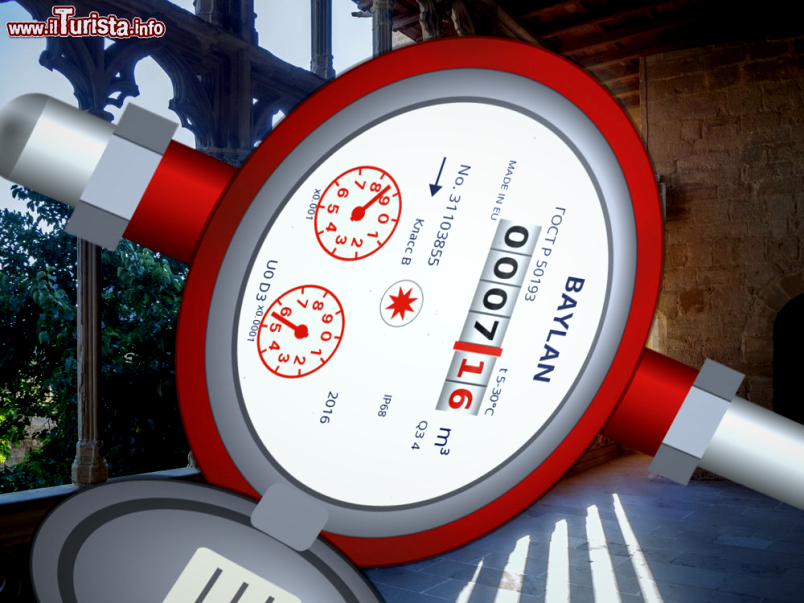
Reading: 7.1685 m³
